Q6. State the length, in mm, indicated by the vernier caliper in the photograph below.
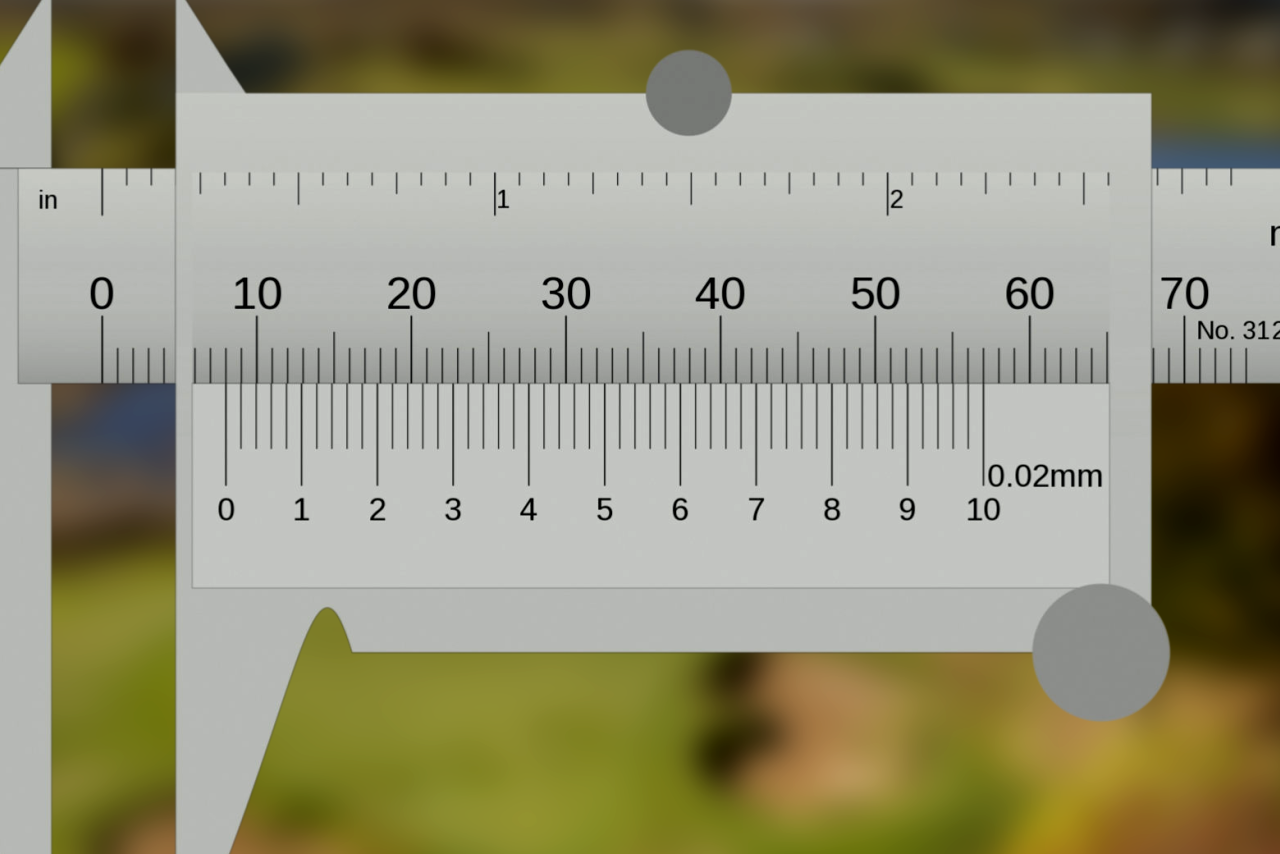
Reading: 8.0 mm
